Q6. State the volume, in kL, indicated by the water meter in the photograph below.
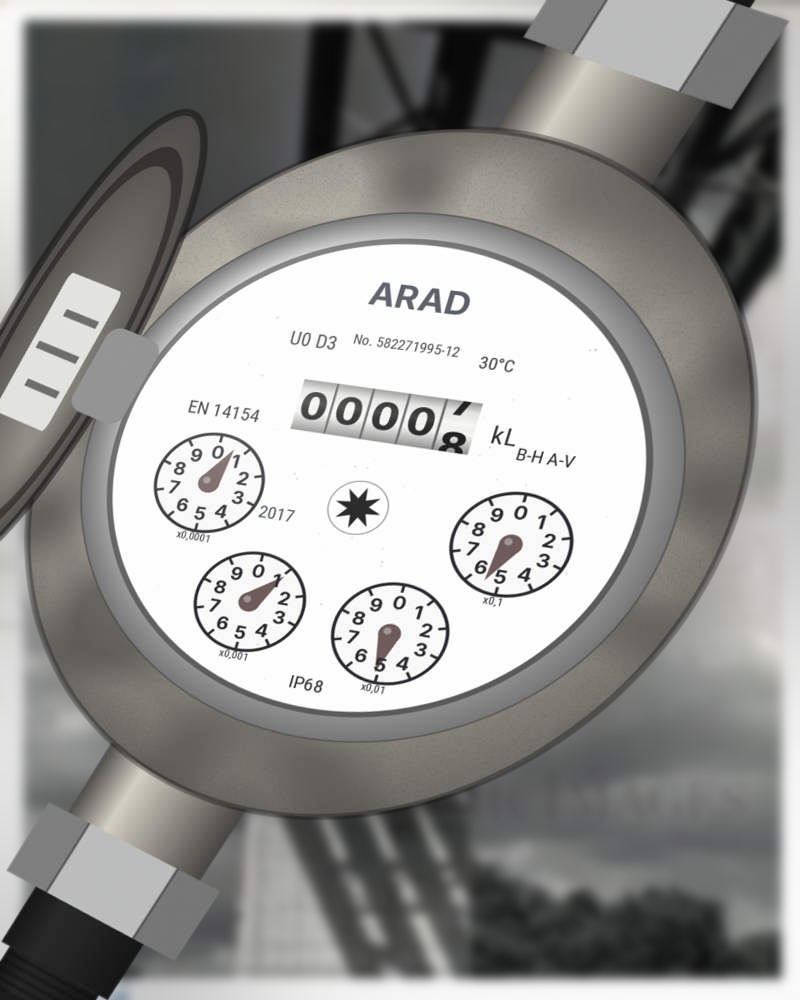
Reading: 7.5510 kL
